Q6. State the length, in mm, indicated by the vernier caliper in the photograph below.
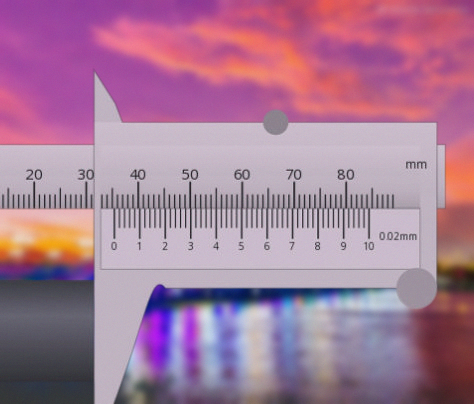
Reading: 35.4 mm
